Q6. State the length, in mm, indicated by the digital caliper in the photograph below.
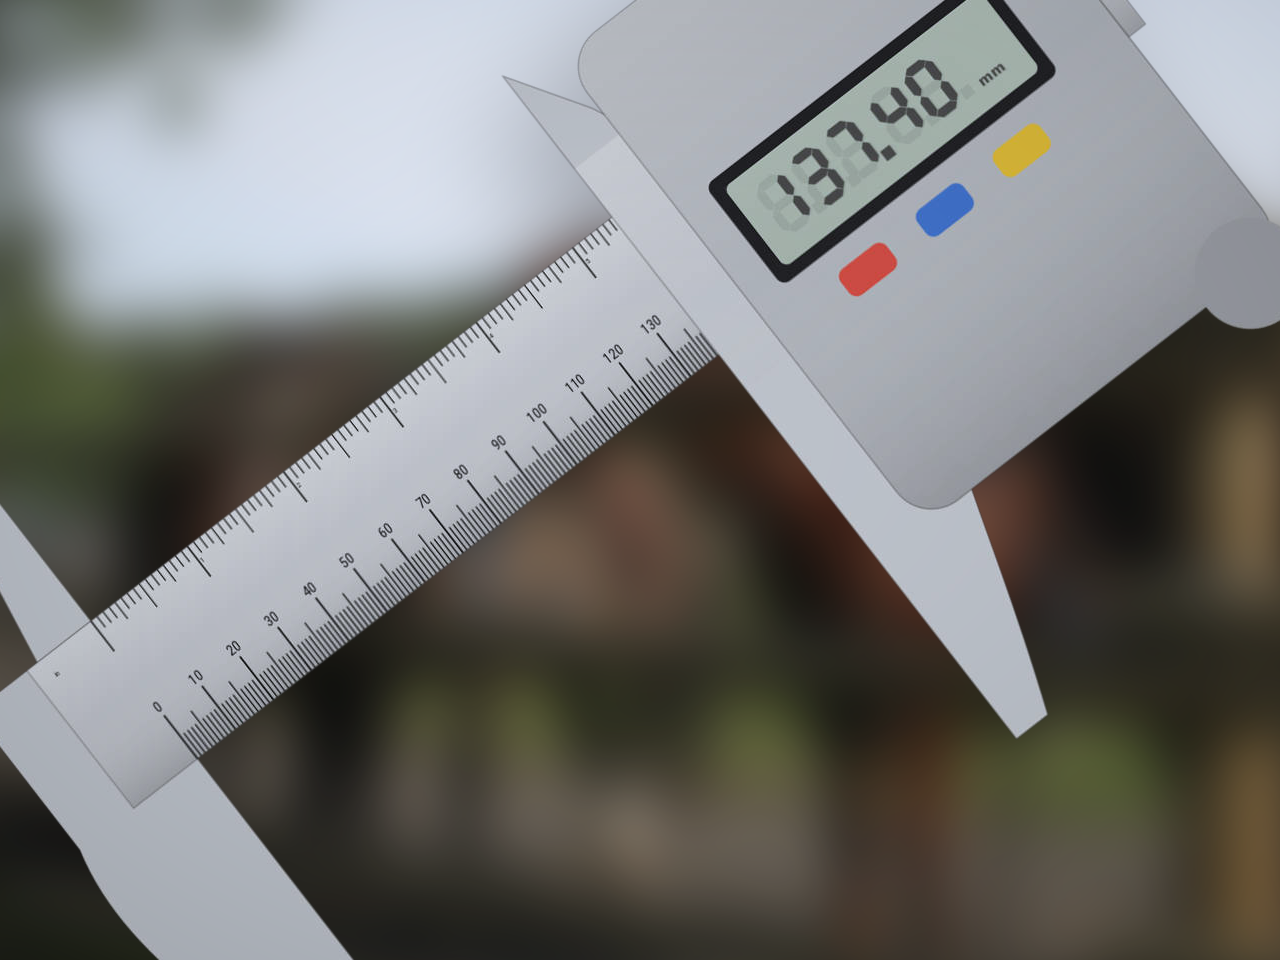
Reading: 137.40 mm
